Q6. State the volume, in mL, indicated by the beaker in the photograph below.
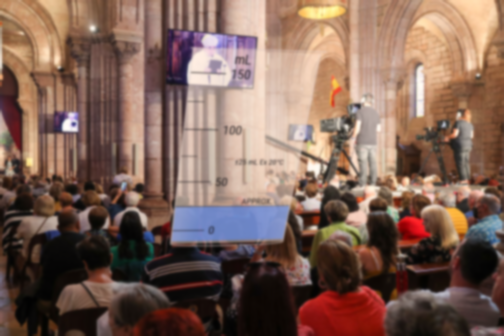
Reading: 25 mL
